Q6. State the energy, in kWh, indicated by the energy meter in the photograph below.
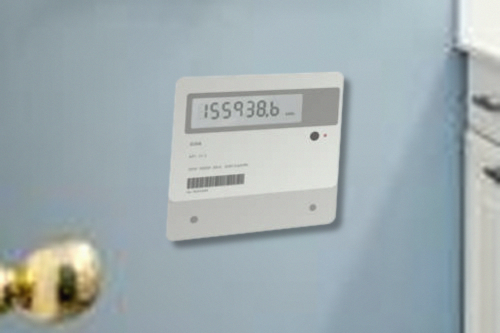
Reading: 155938.6 kWh
